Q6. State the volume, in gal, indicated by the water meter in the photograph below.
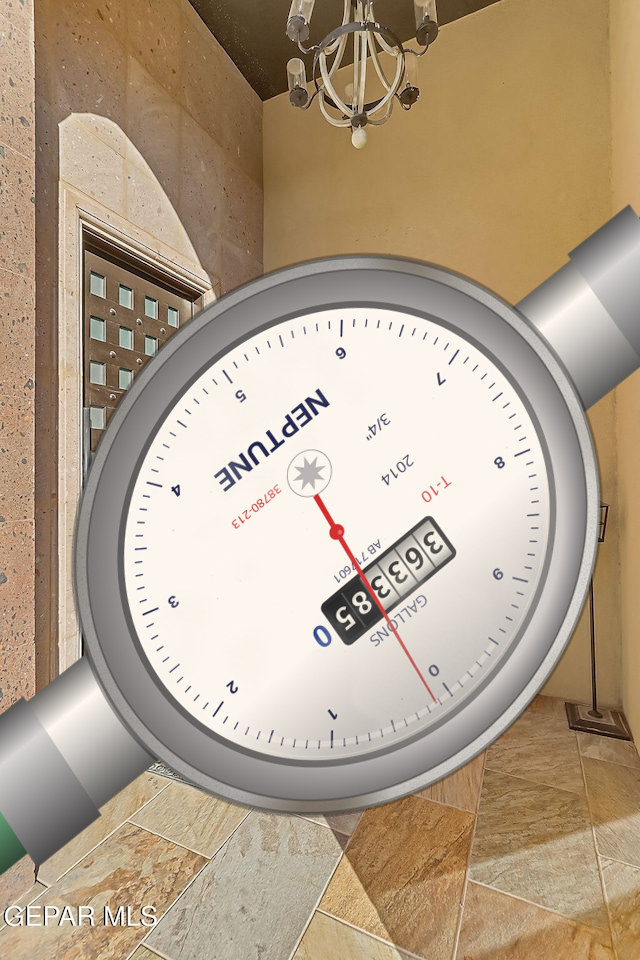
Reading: 3633850.1 gal
